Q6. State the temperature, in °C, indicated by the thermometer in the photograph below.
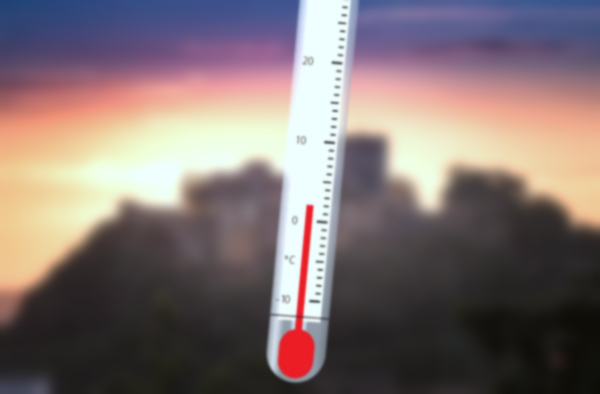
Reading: 2 °C
